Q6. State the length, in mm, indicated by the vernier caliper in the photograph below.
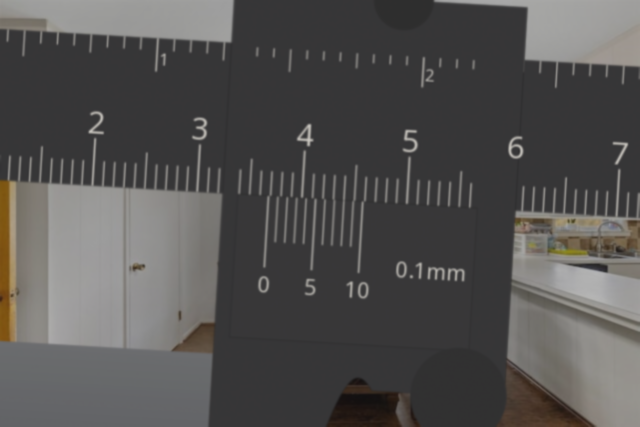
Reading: 36.8 mm
